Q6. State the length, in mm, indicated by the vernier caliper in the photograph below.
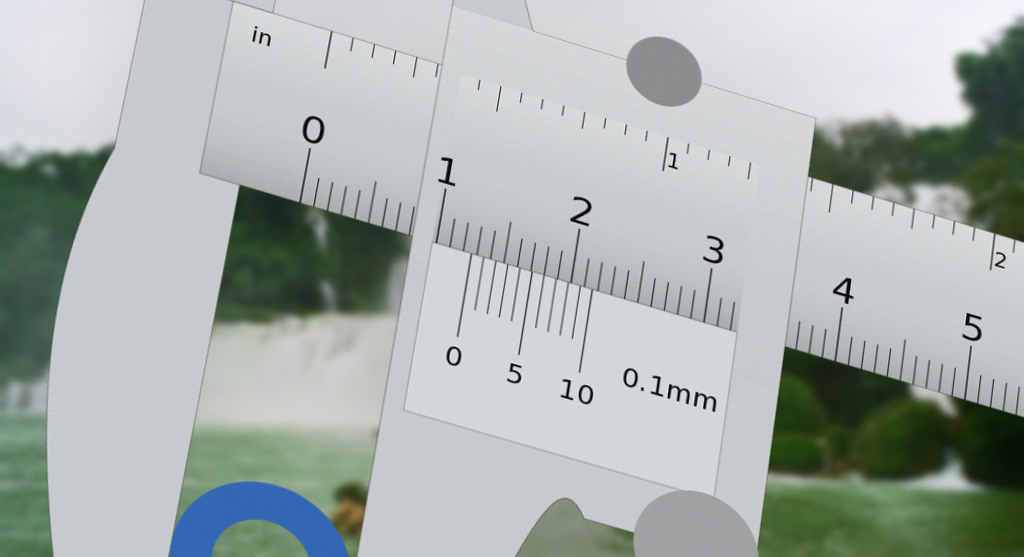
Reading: 12.6 mm
